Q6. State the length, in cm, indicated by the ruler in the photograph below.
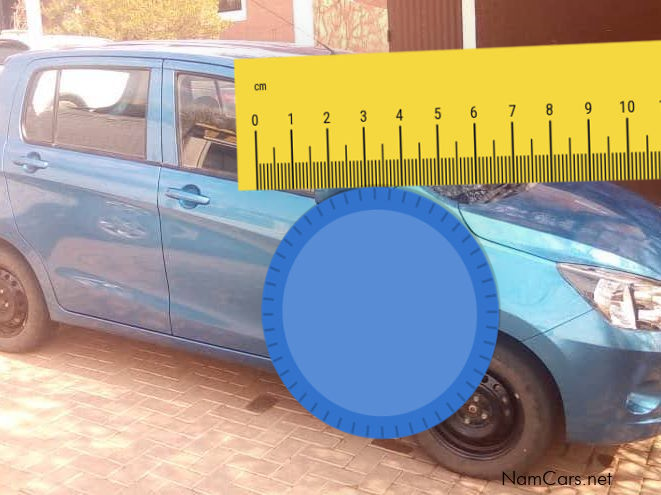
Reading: 6.5 cm
